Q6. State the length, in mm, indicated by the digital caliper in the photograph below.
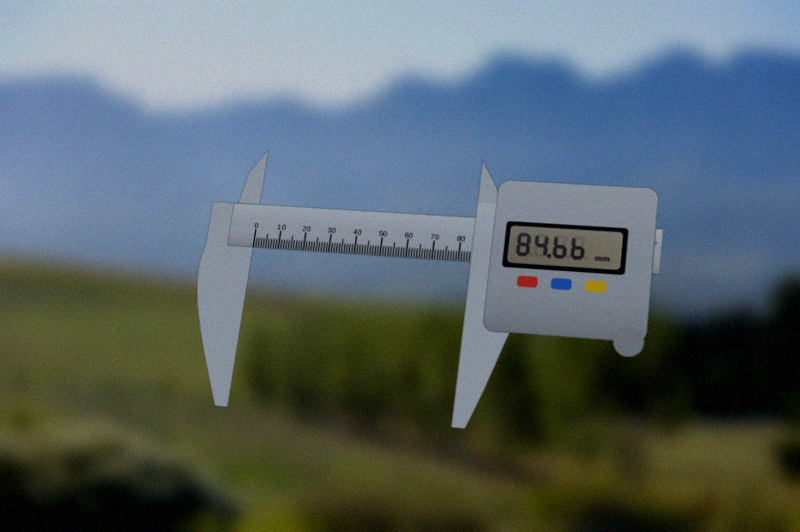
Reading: 84.66 mm
